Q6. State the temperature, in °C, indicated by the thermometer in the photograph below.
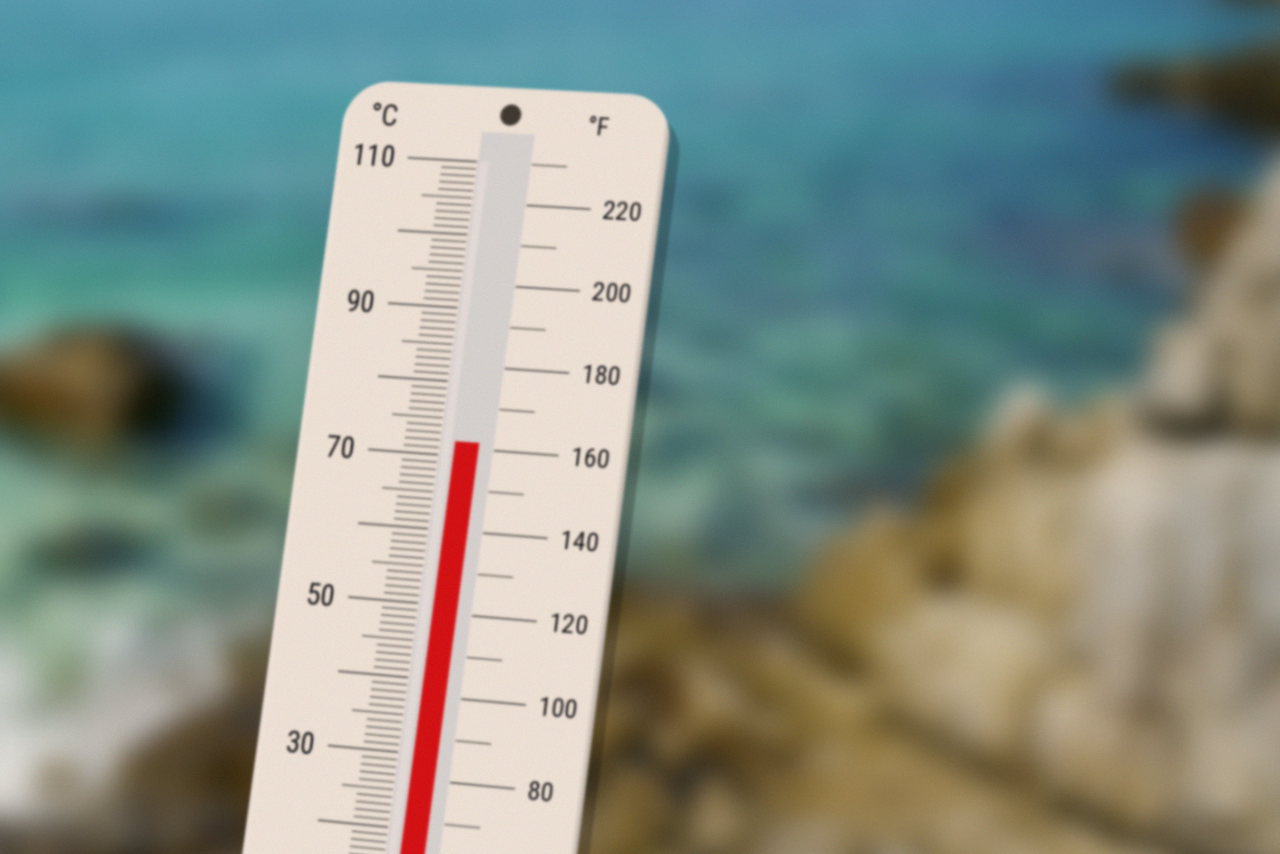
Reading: 72 °C
